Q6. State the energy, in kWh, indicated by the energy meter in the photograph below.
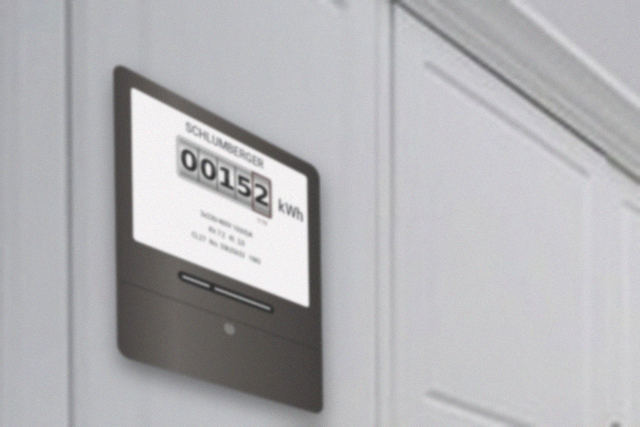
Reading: 15.2 kWh
